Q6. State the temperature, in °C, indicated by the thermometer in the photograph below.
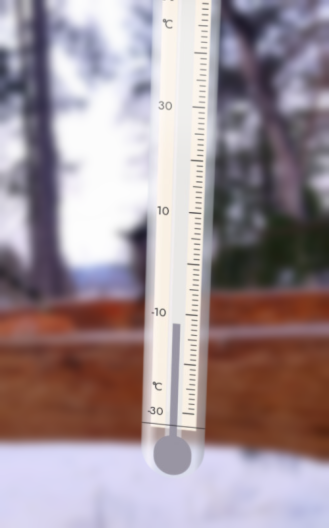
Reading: -12 °C
